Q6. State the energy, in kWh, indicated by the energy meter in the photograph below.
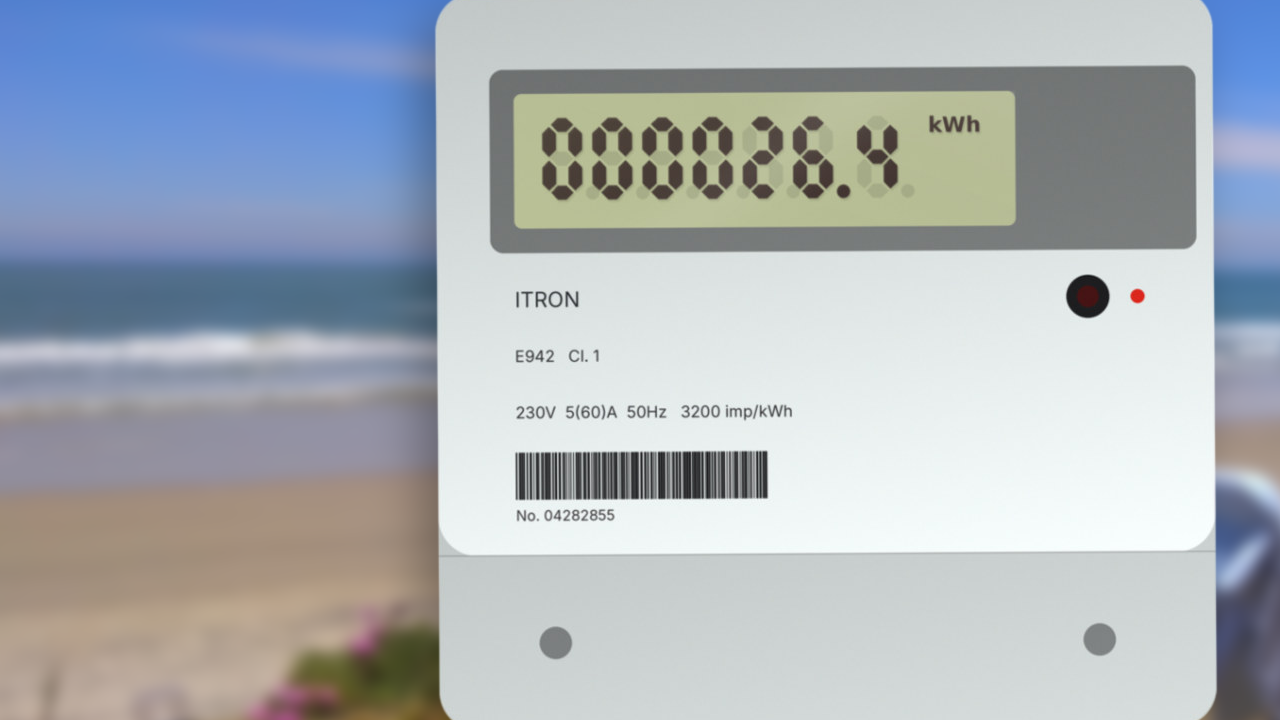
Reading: 26.4 kWh
